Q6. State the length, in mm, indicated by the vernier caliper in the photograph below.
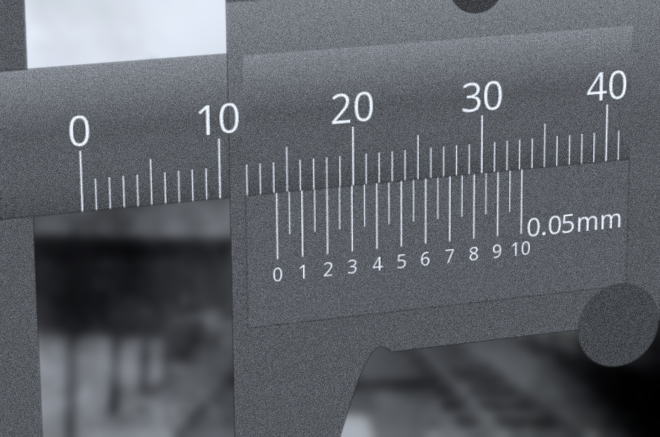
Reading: 14.2 mm
